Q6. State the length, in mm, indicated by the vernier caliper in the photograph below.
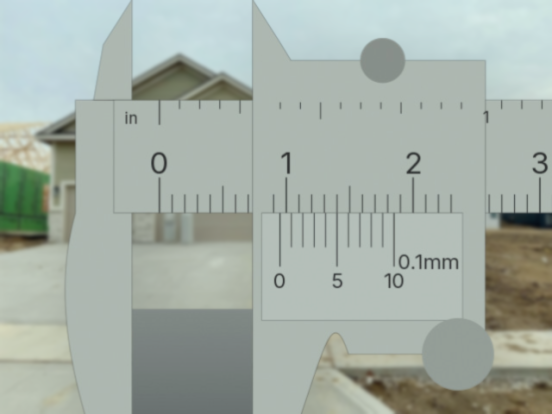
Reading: 9.5 mm
